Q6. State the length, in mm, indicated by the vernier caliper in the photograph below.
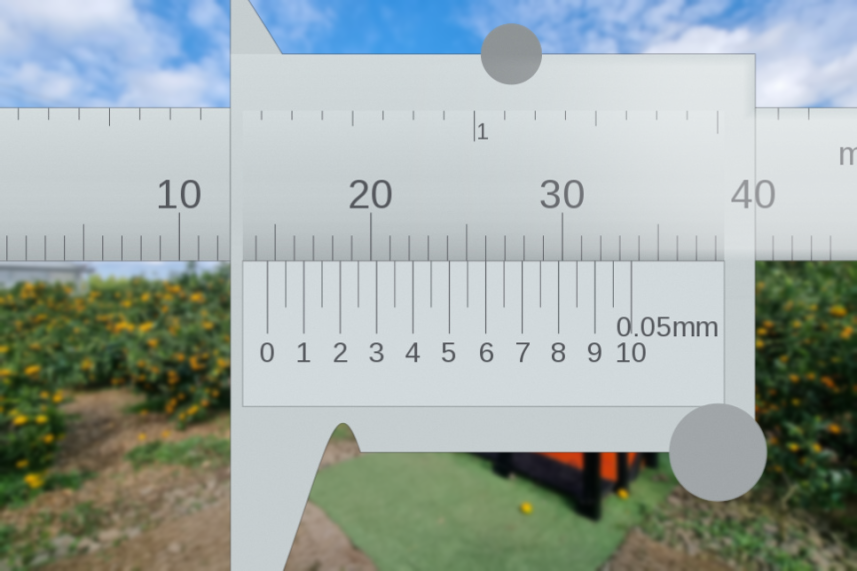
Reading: 14.6 mm
